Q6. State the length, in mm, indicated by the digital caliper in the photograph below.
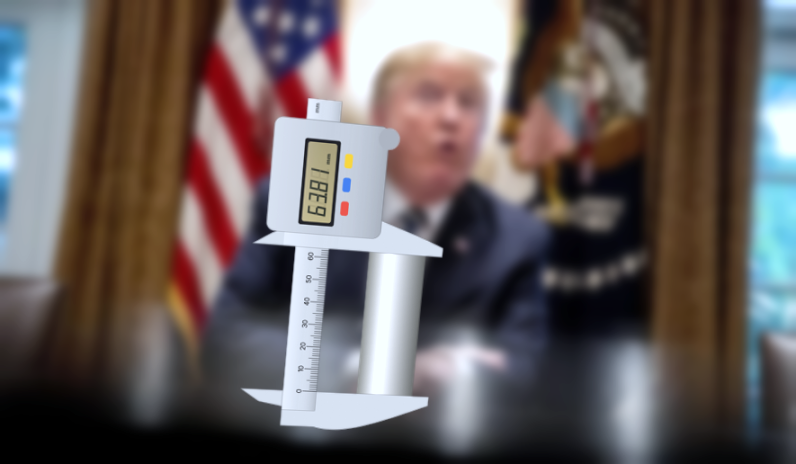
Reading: 63.81 mm
